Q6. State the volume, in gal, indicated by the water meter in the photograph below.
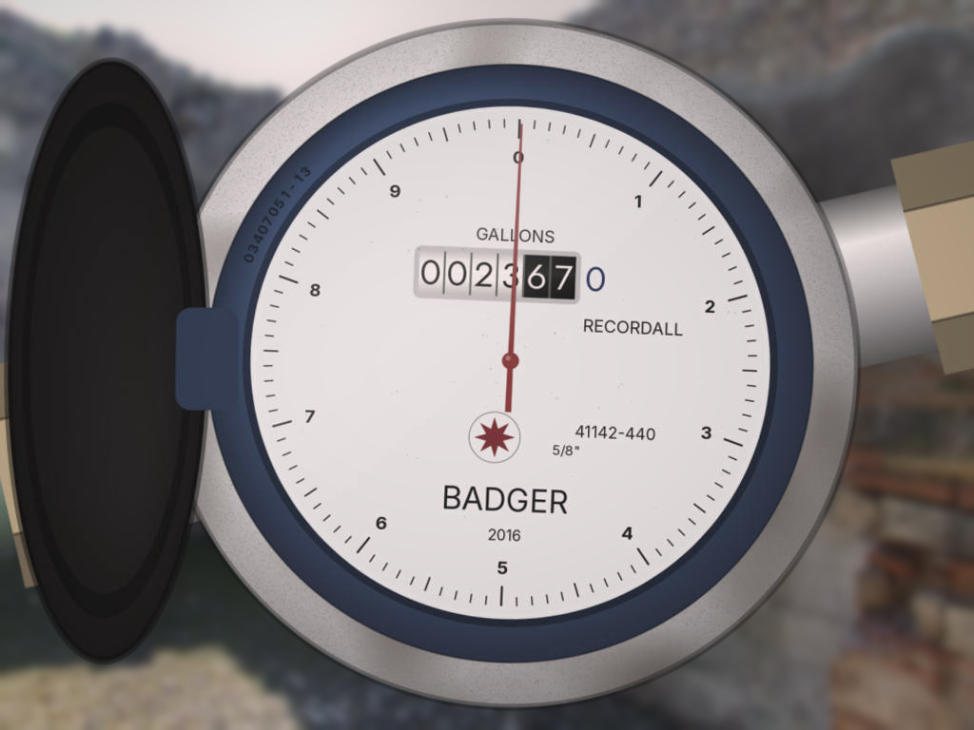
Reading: 23670.0 gal
